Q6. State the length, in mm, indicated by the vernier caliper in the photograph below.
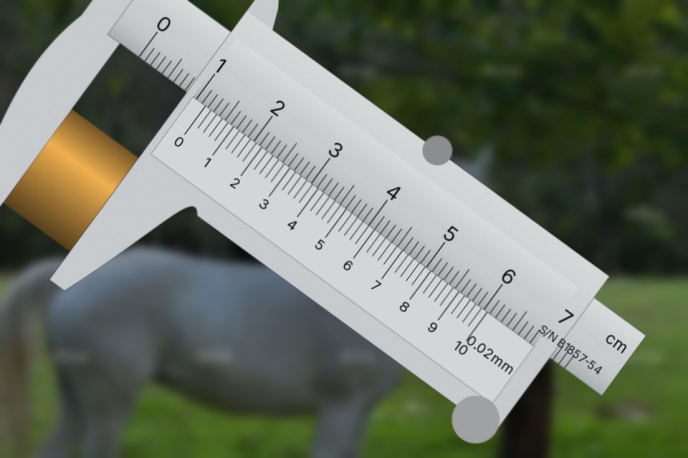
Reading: 11.6 mm
